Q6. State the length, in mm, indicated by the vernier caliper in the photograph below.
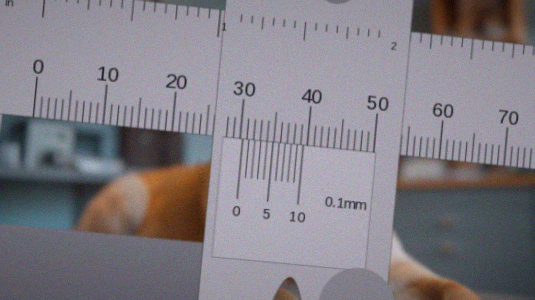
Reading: 30.4 mm
